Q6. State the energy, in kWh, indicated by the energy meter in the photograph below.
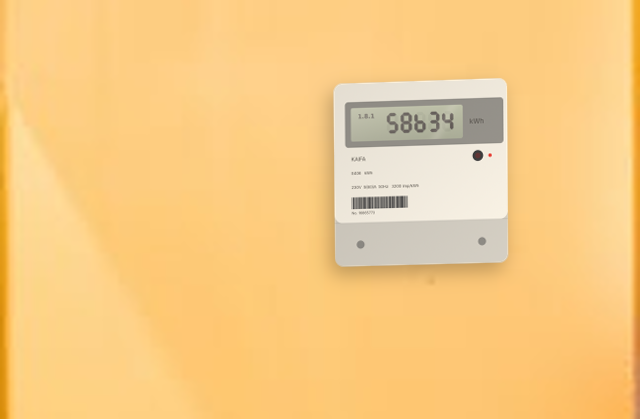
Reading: 58634 kWh
